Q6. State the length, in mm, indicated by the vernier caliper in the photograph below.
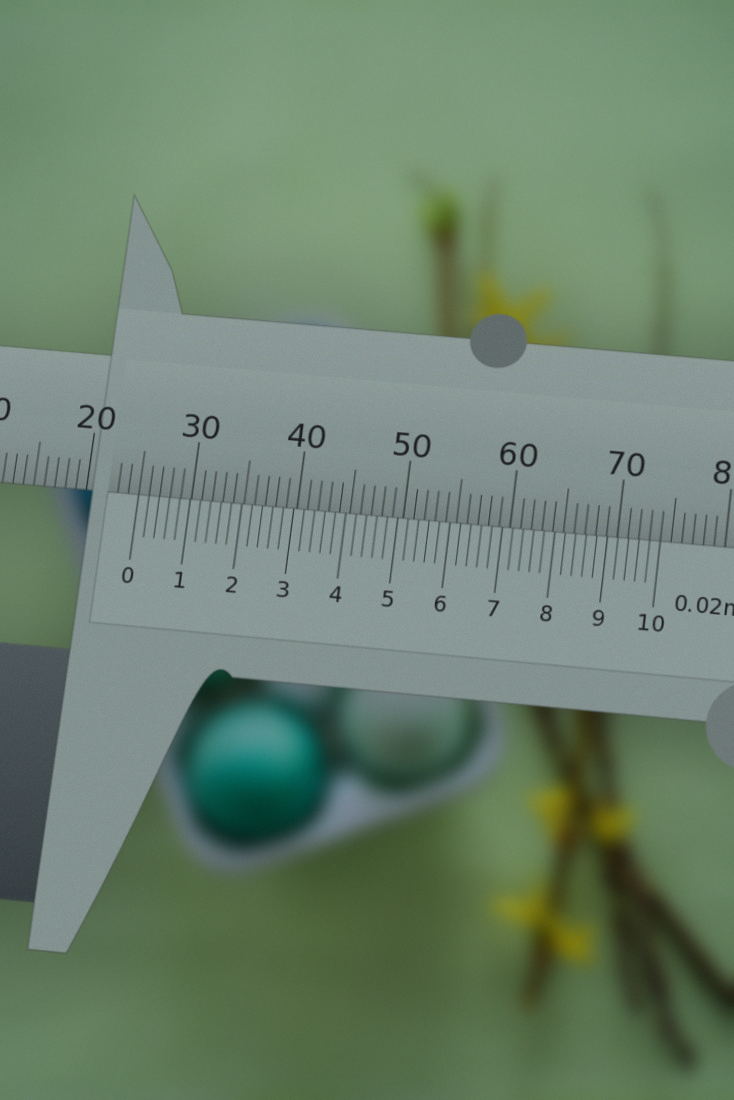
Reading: 25.0 mm
